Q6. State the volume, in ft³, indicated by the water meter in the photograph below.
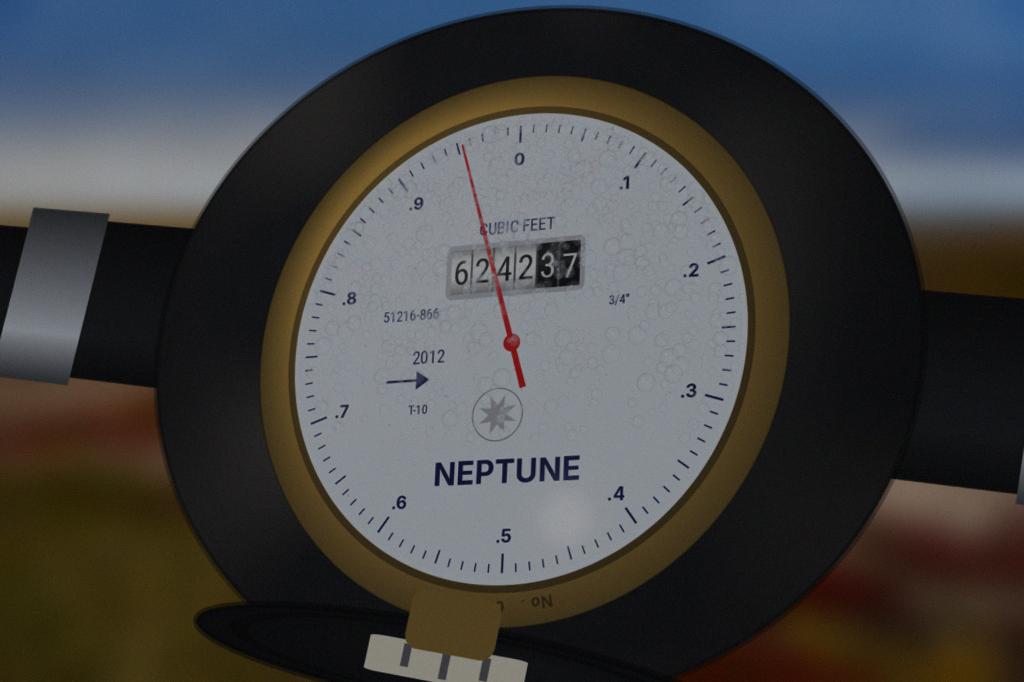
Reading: 624236.95 ft³
